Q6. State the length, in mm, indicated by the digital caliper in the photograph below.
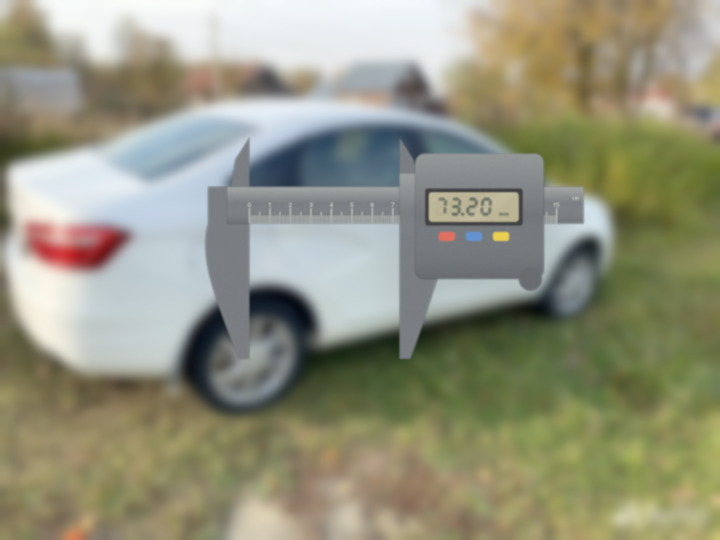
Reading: 73.20 mm
